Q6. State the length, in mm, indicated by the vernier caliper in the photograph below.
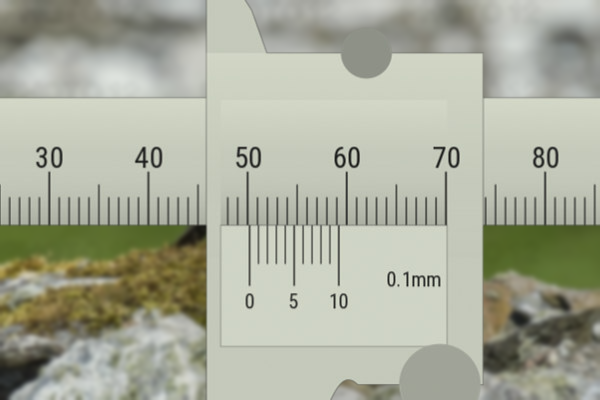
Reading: 50.2 mm
